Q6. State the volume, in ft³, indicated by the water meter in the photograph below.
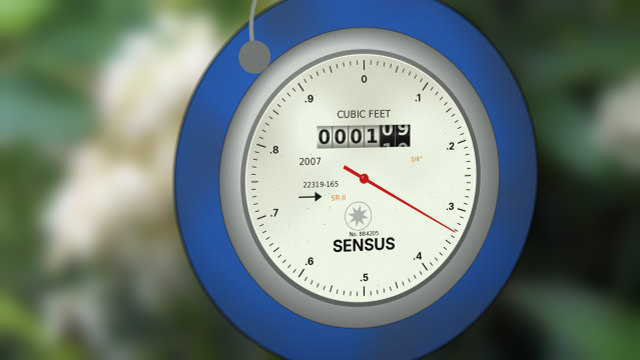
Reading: 109.33 ft³
